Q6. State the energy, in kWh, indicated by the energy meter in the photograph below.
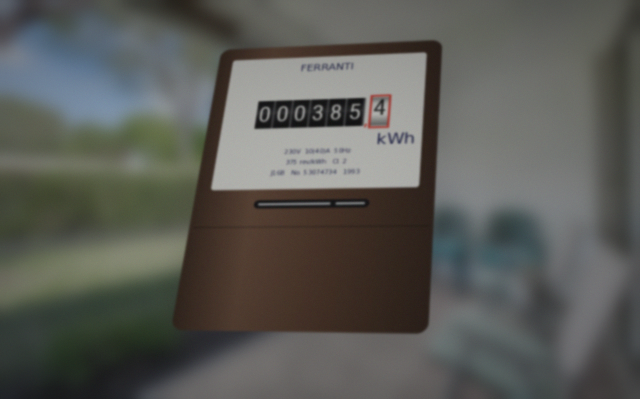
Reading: 385.4 kWh
